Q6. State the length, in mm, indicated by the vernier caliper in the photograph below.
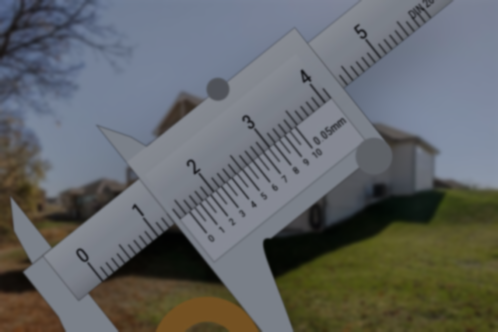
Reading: 15.6 mm
